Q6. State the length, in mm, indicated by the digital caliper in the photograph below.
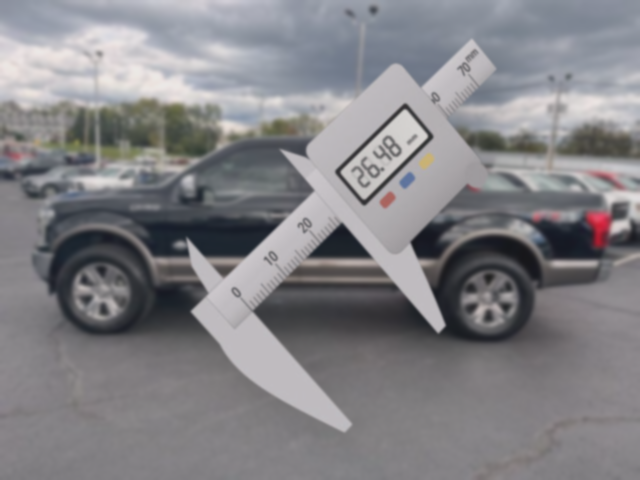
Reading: 26.48 mm
